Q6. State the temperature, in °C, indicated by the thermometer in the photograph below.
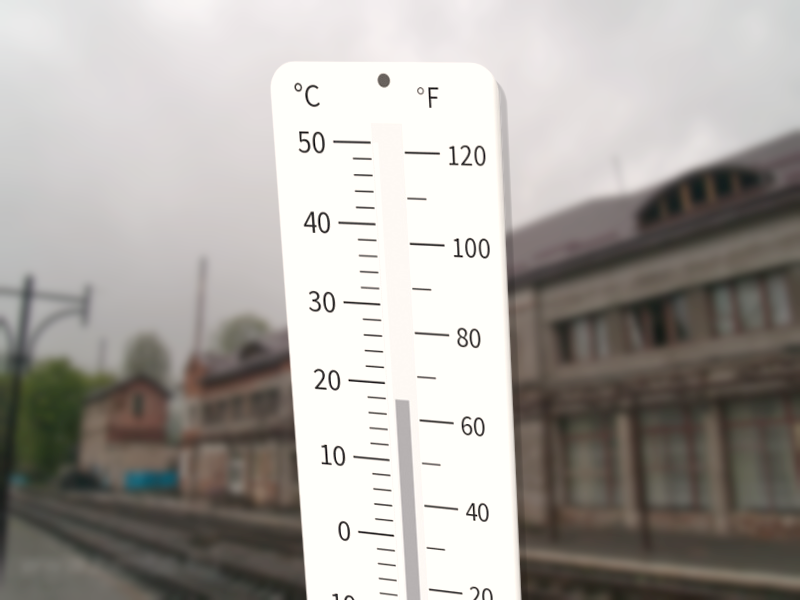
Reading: 18 °C
